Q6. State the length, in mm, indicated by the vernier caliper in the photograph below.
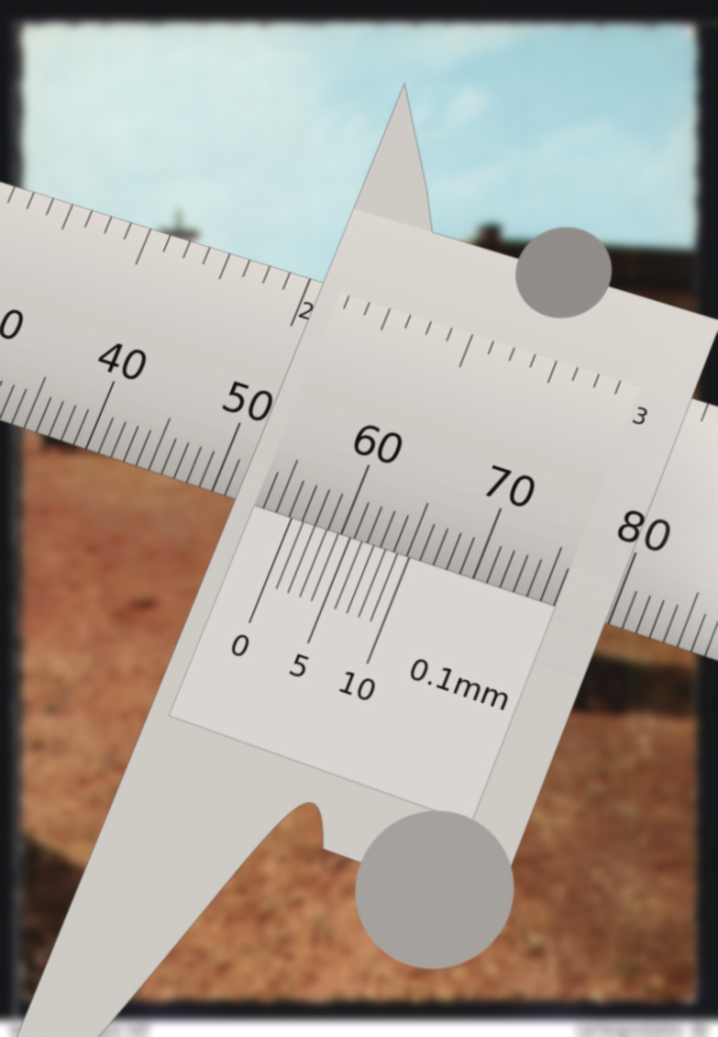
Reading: 56.2 mm
